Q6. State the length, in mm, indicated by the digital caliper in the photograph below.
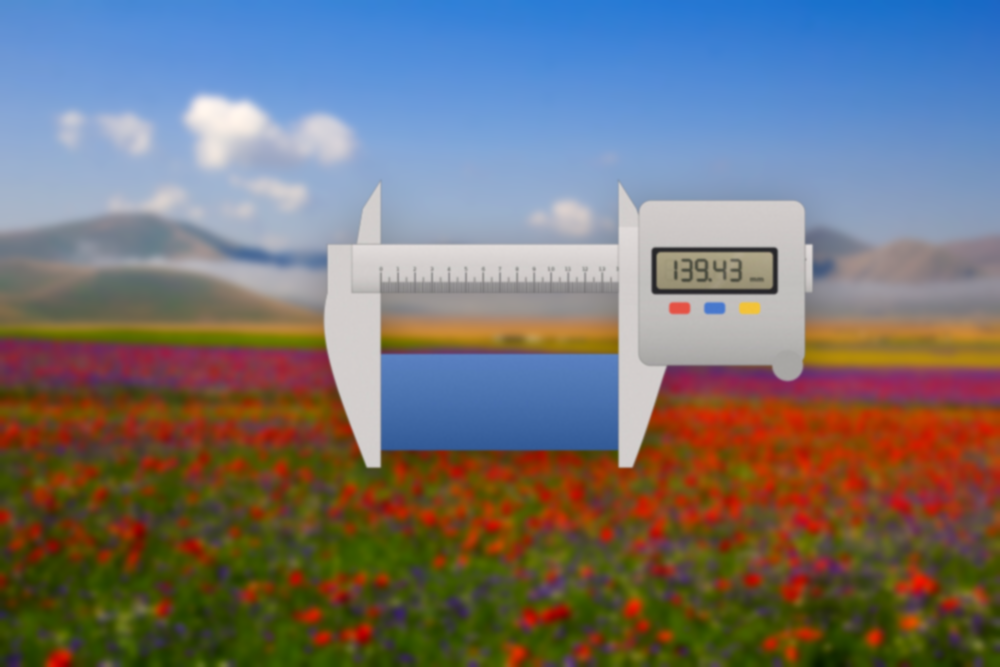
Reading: 139.43 mm
